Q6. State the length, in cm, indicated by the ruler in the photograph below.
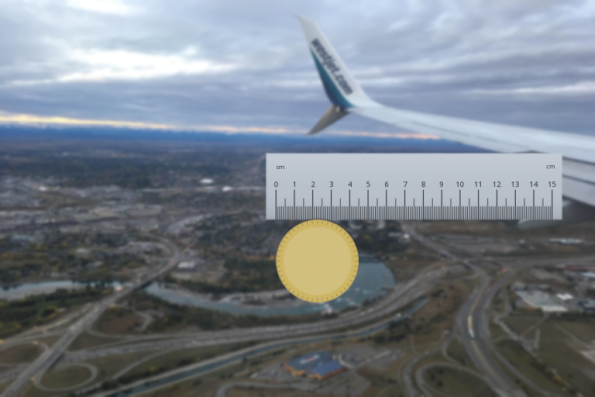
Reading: 4.5 cm
